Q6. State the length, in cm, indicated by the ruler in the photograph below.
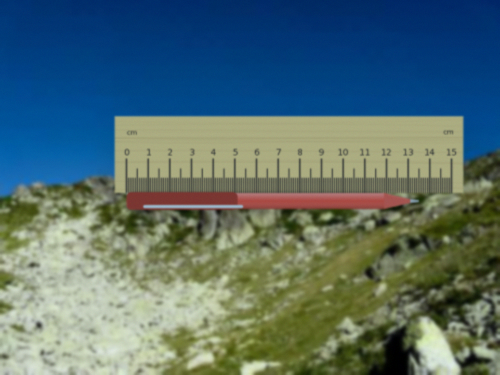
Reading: 13.5 cm
